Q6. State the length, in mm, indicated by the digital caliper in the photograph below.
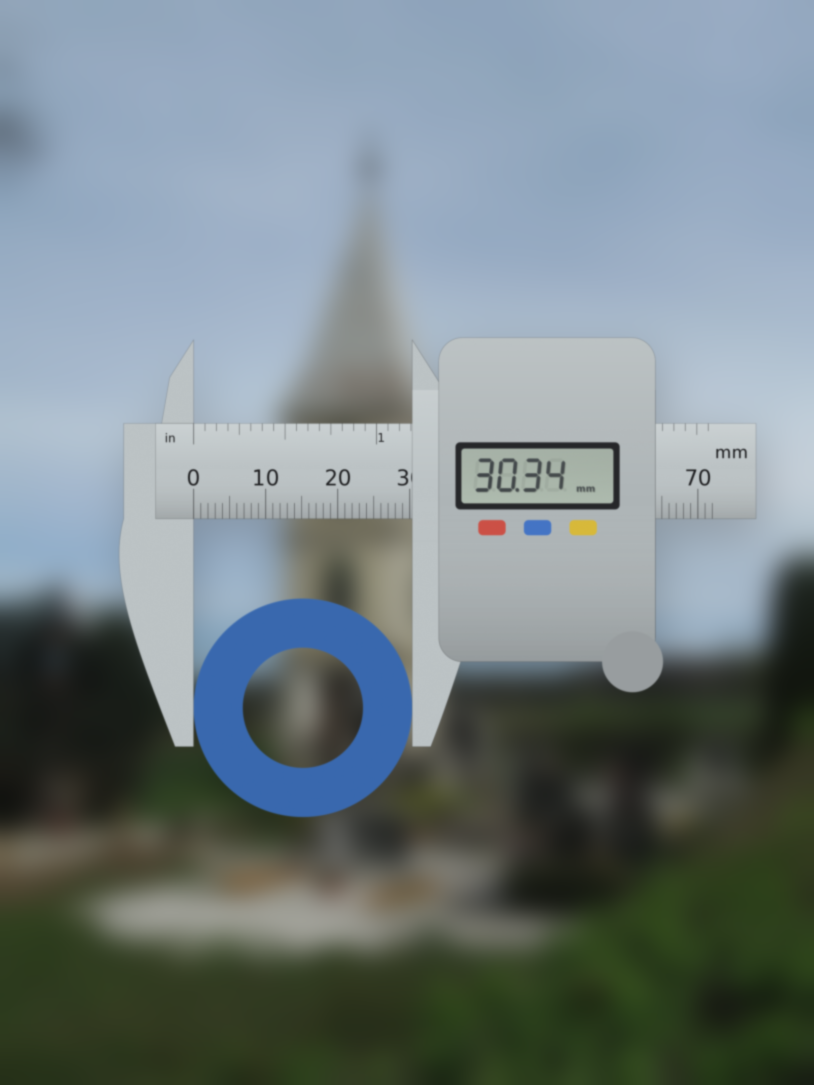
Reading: 30.34 mm
